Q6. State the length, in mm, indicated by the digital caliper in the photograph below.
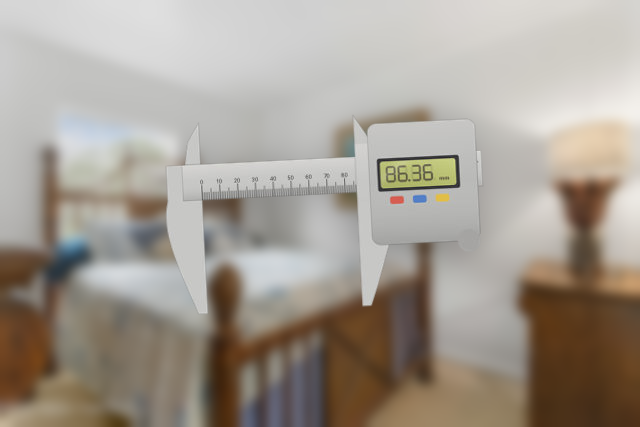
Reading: 86.36 mm
